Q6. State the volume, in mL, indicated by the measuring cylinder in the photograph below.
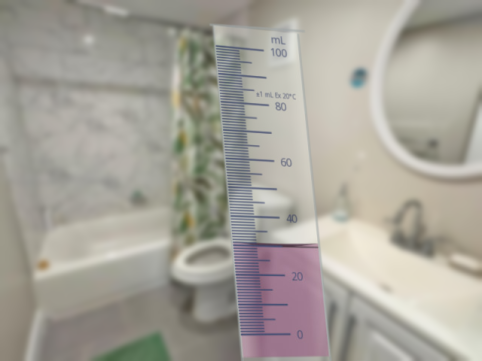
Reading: 30 mL
